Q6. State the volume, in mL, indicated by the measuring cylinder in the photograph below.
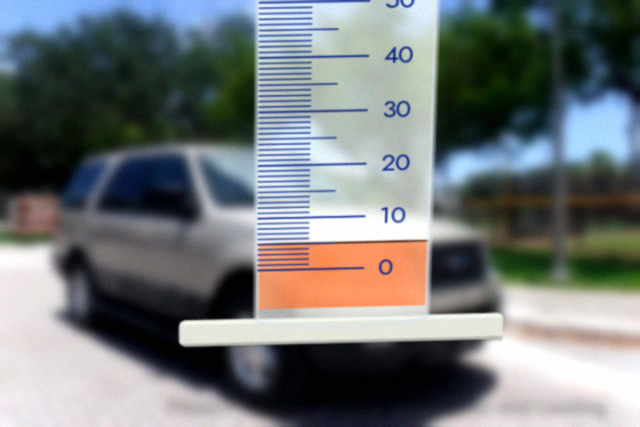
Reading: 5 mL
